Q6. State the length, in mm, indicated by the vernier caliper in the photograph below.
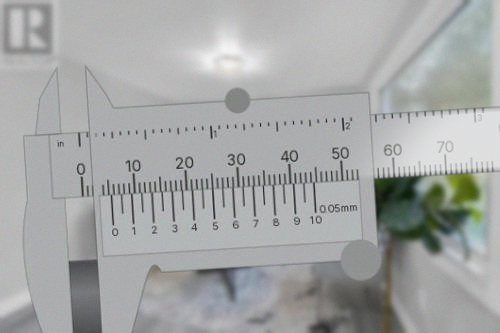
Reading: 5.5 mm
